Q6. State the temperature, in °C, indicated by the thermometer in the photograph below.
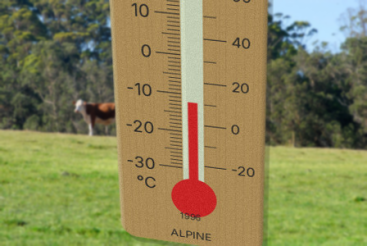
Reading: -12 °C
